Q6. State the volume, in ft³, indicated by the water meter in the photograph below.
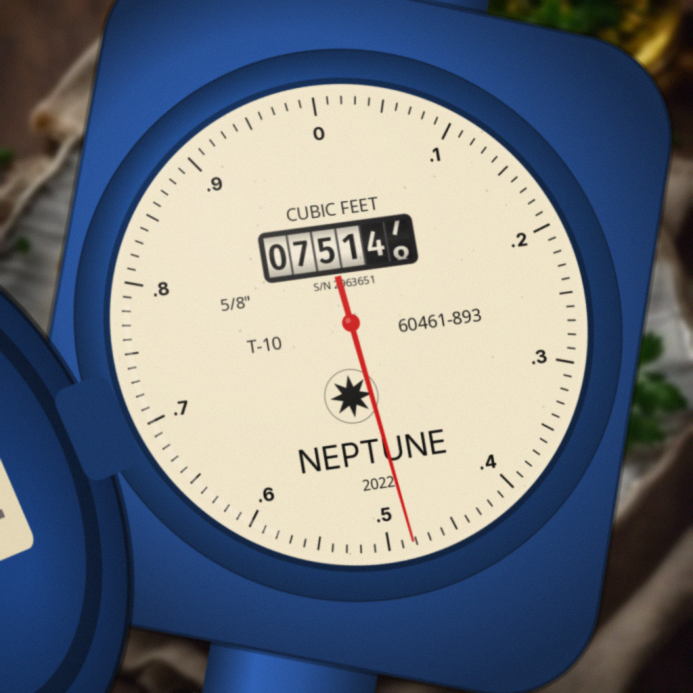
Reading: 75147.48 ft³
